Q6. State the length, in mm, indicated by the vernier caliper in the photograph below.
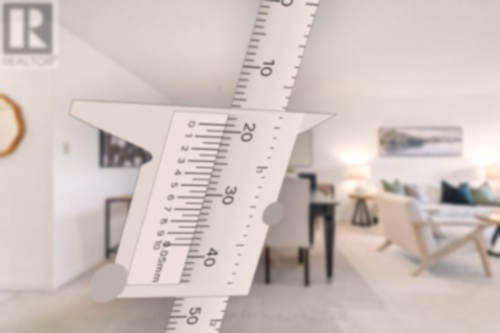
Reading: 19.0 mm
